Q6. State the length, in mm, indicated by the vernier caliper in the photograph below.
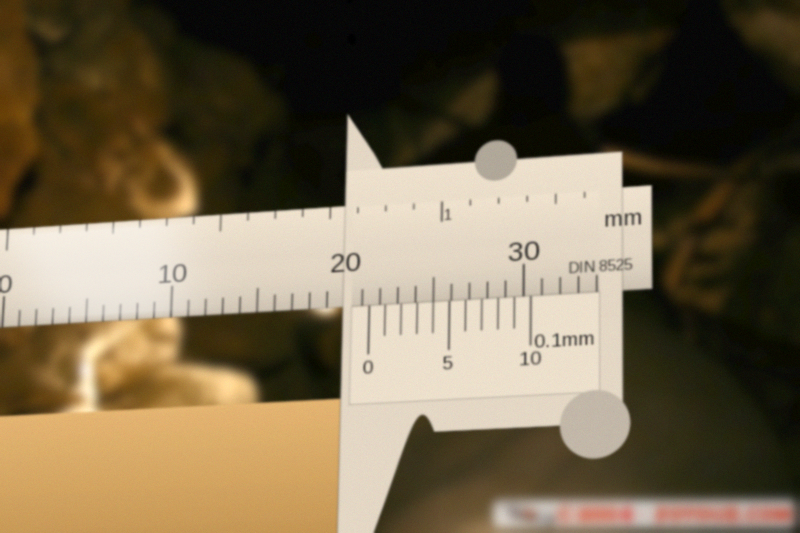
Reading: 21.4 mm
